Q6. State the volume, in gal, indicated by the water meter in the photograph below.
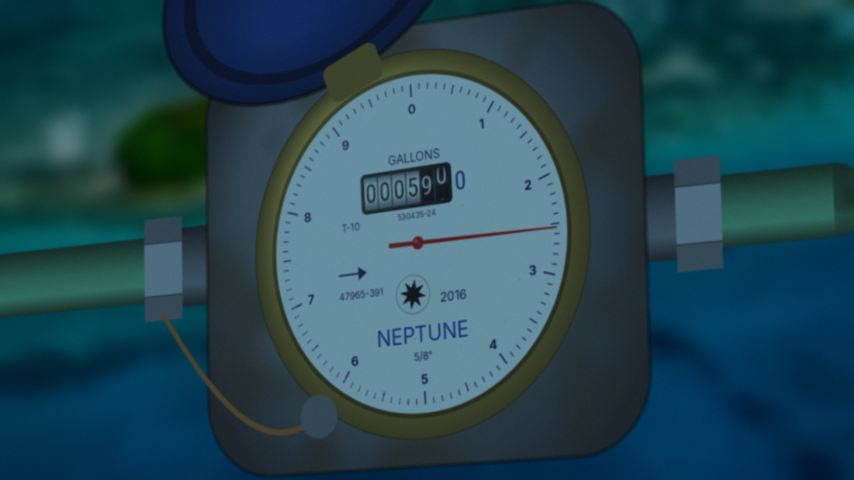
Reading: 5902.5 gal
